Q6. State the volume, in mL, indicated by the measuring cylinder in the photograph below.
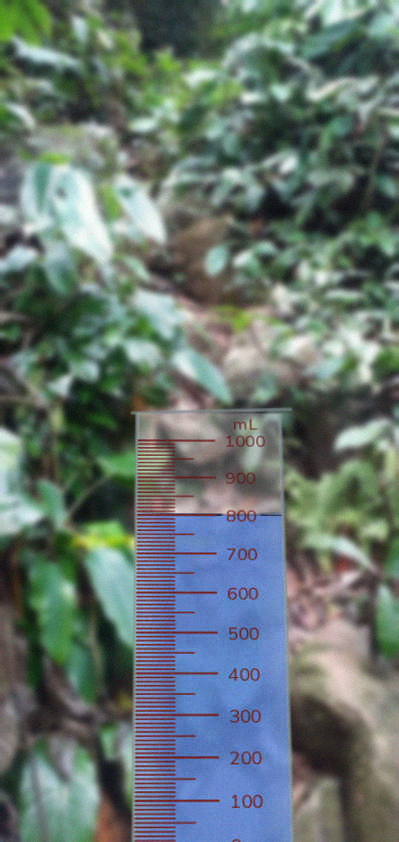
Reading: 800 mL
